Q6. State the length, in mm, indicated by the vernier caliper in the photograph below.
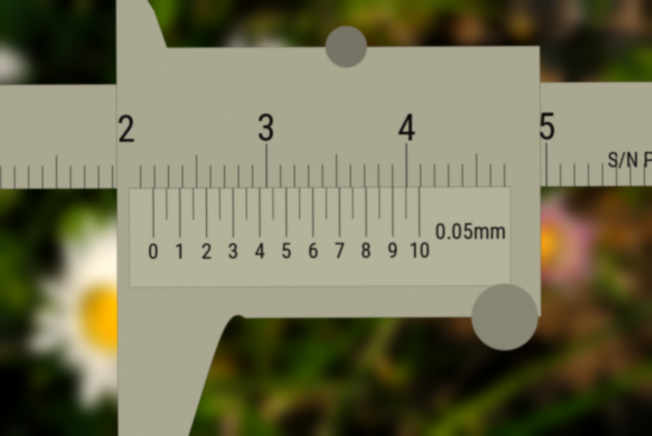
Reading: 21.9 mm
